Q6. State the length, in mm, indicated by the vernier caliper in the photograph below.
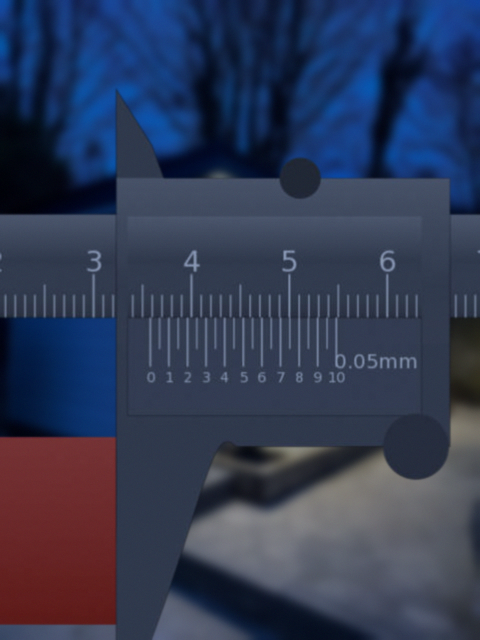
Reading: 35.8 mm
